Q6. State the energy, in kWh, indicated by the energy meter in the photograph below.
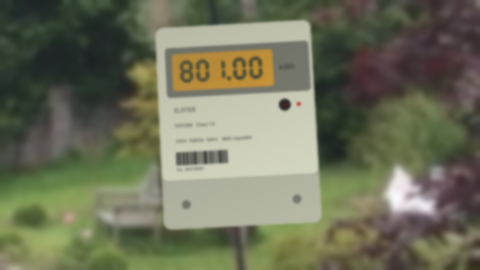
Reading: 801.00 kWh
